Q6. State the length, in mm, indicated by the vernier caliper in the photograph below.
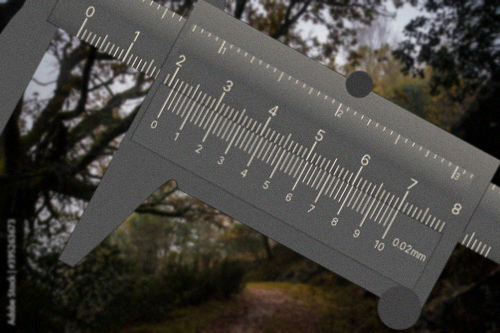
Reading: 21.0 mm
